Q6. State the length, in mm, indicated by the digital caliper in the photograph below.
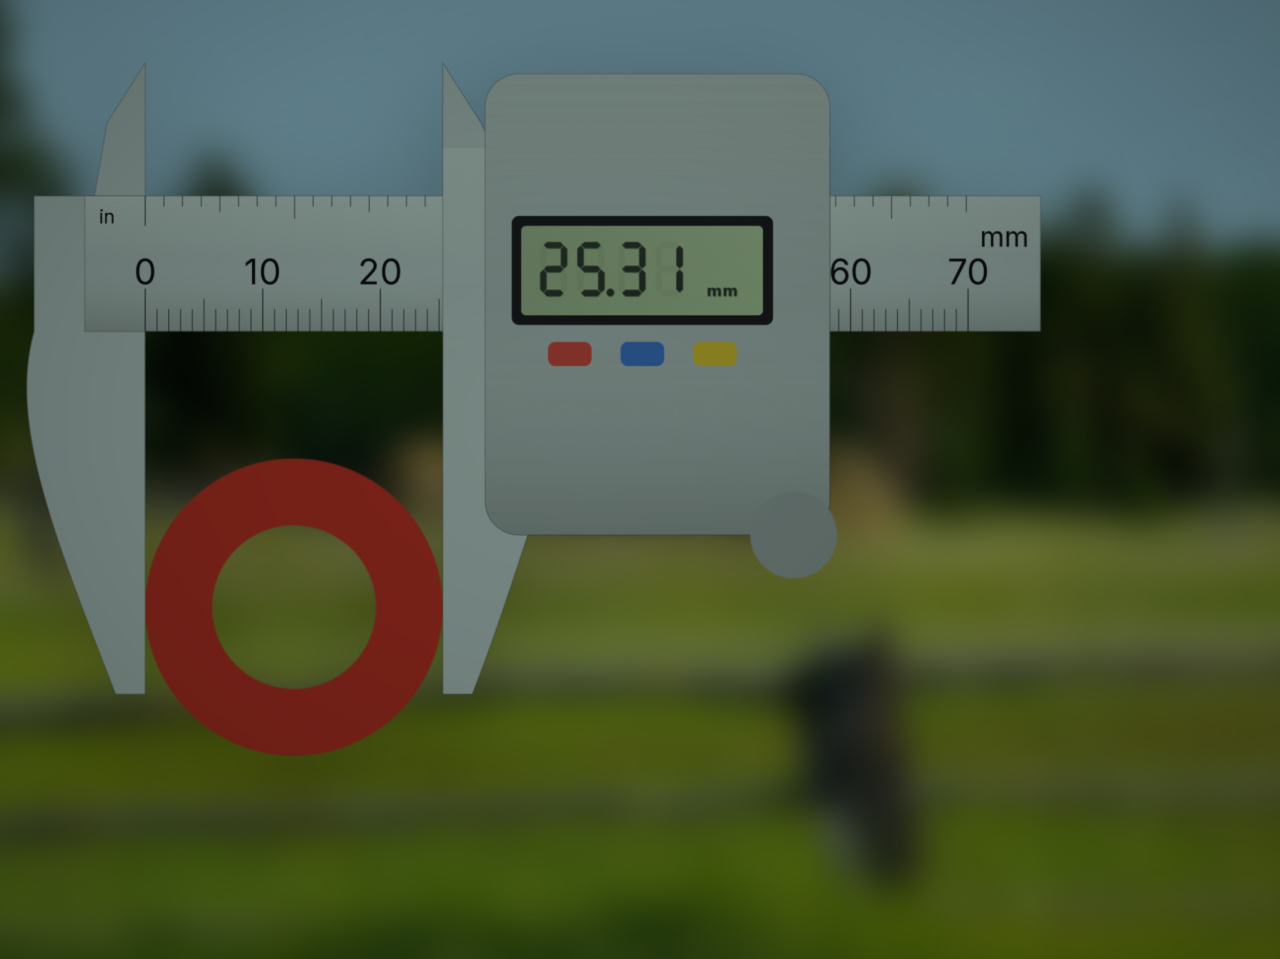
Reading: 25.31 mm
